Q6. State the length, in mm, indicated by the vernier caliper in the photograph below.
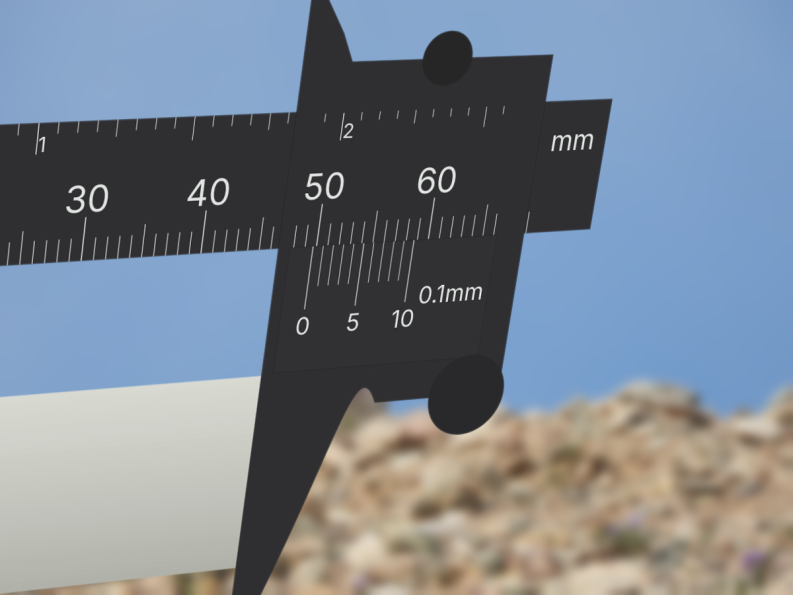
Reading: 49.7 mm
